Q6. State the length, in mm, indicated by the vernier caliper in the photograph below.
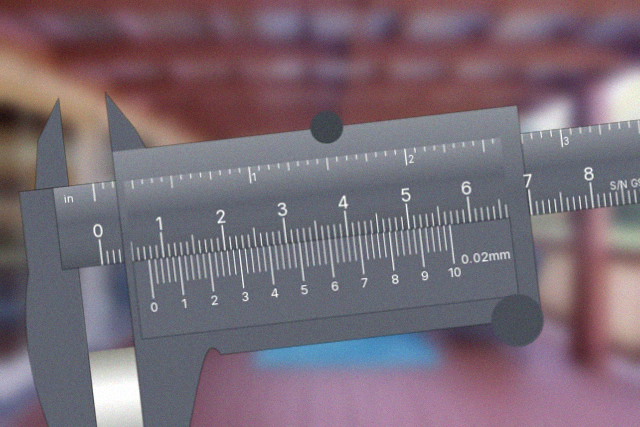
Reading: 7.6 mm
